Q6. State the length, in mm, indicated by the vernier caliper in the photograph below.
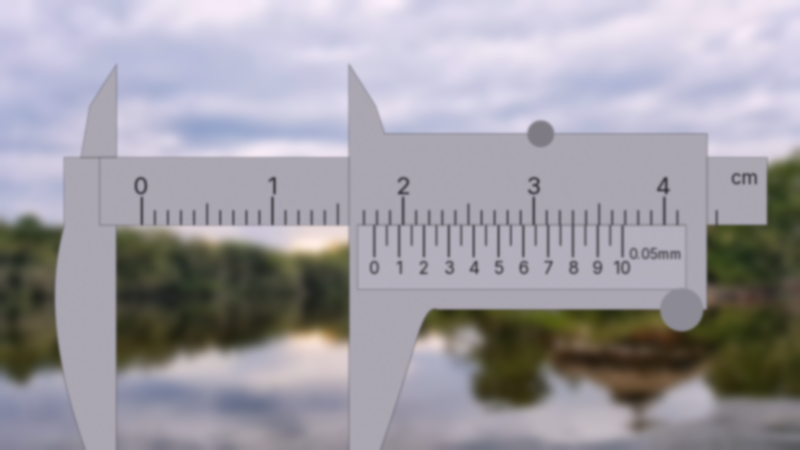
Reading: 17.8 mm
